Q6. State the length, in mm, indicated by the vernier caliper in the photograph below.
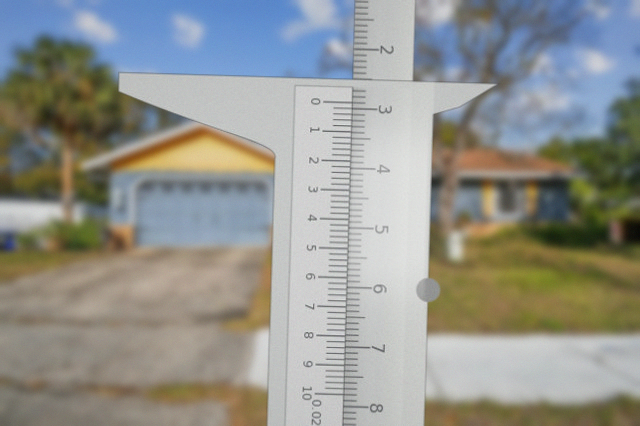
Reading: 29.0 mm
